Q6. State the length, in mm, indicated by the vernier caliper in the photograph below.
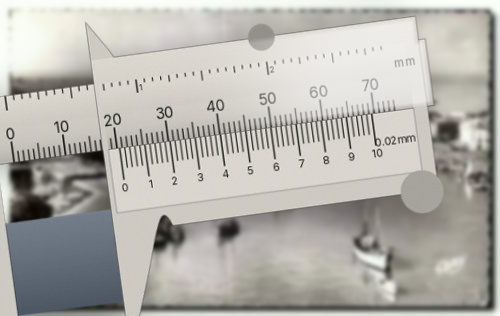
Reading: 20.5 mm
